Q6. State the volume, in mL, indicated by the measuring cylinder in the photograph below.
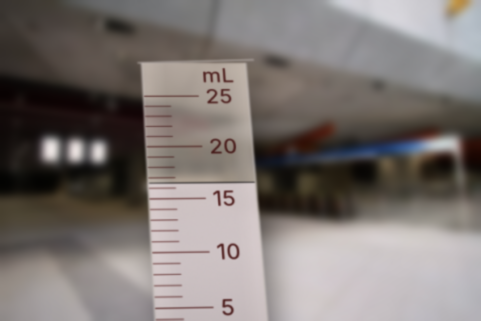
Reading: 16.5 mL
